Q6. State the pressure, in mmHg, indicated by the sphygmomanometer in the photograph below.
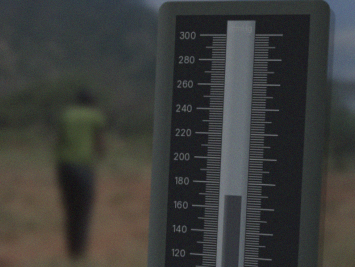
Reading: 170 mmHg
